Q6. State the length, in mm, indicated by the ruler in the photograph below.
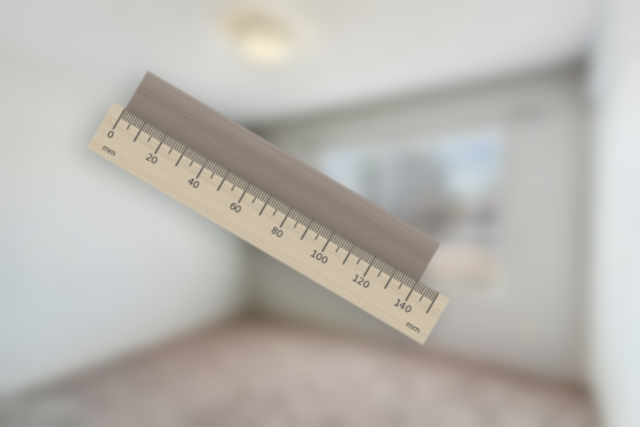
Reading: 140 mm
